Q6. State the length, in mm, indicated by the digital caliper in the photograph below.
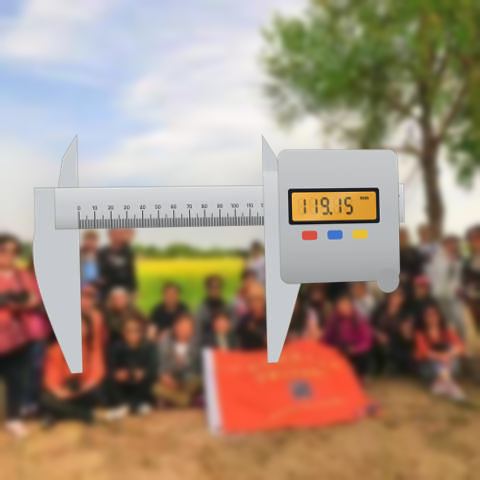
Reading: 119.15 mm
